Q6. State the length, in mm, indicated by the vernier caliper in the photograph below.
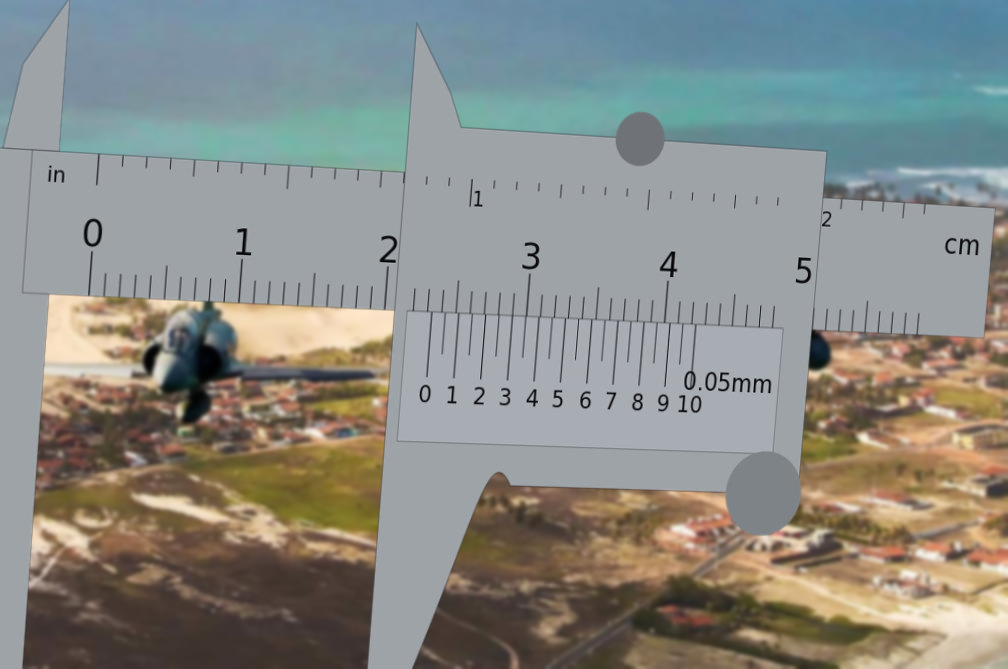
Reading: 23.3 mm
